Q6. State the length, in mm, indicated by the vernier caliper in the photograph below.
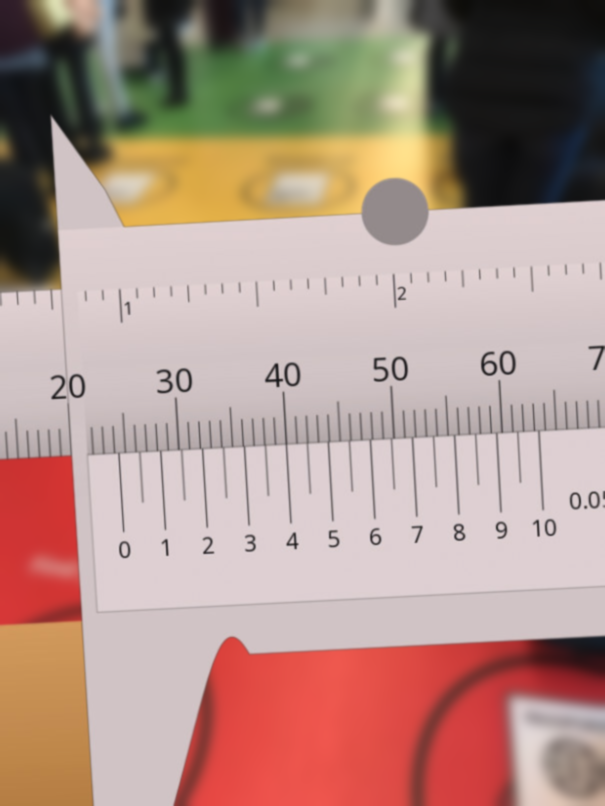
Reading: 24.4 mm
